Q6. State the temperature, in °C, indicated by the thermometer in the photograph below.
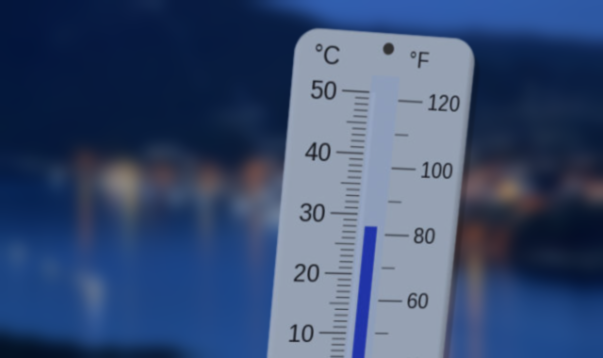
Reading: 28 °C
